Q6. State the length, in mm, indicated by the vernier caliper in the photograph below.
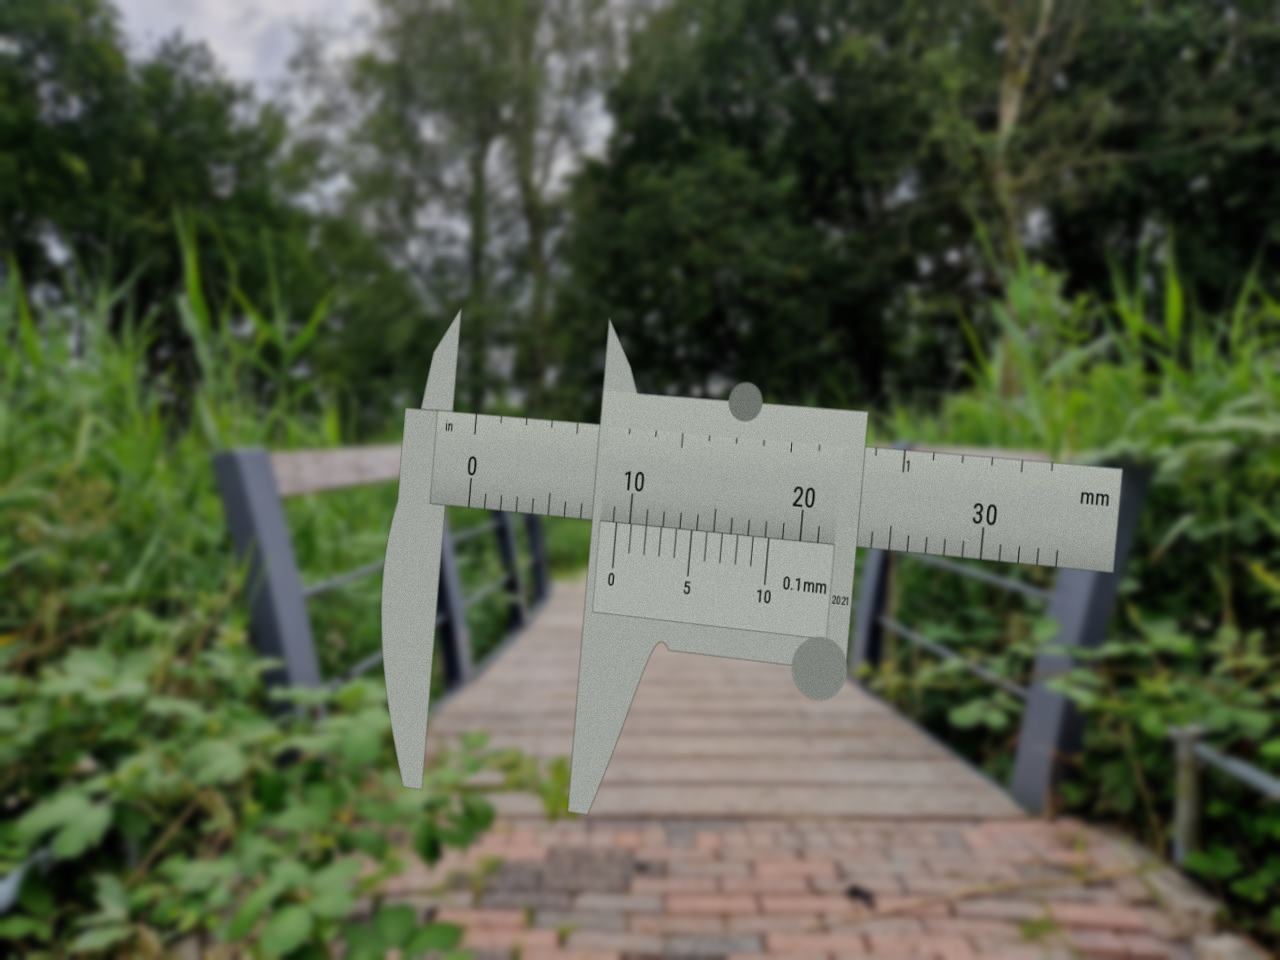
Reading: 9.2 mm
